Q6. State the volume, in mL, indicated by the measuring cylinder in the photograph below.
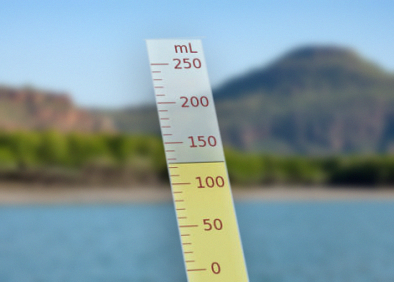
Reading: 125 mL
